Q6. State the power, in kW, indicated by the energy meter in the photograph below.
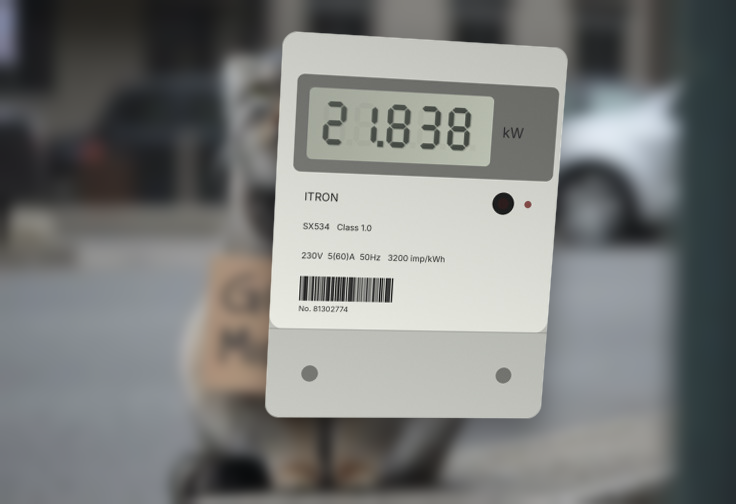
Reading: 21.838 kW
